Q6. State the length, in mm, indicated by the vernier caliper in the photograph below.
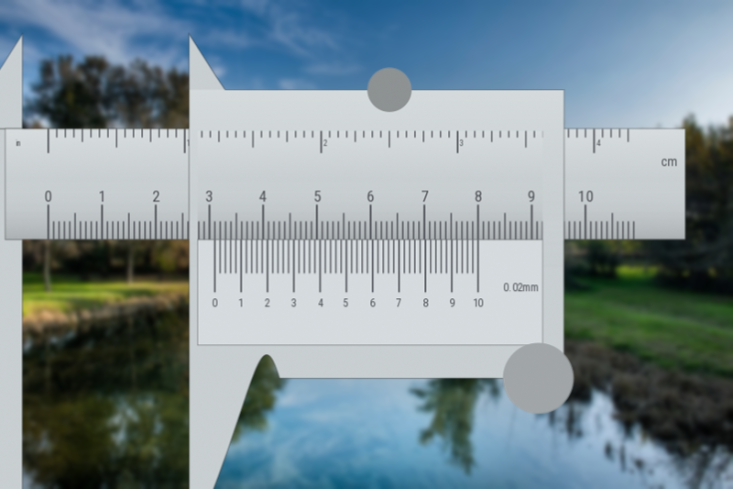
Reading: 31.0 mm
